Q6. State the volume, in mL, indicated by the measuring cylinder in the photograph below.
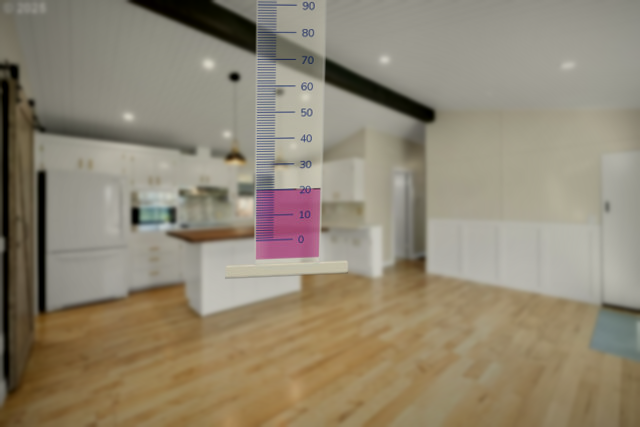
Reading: 20 mL
